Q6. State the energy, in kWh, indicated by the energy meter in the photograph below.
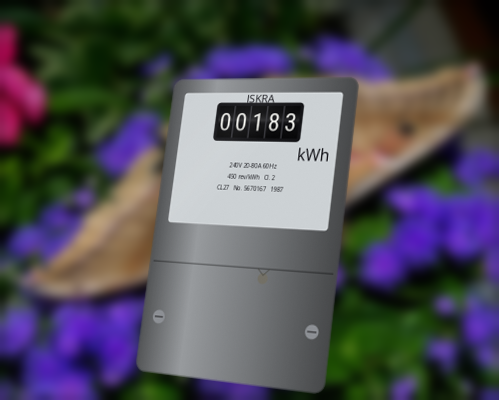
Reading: 183 kWh
